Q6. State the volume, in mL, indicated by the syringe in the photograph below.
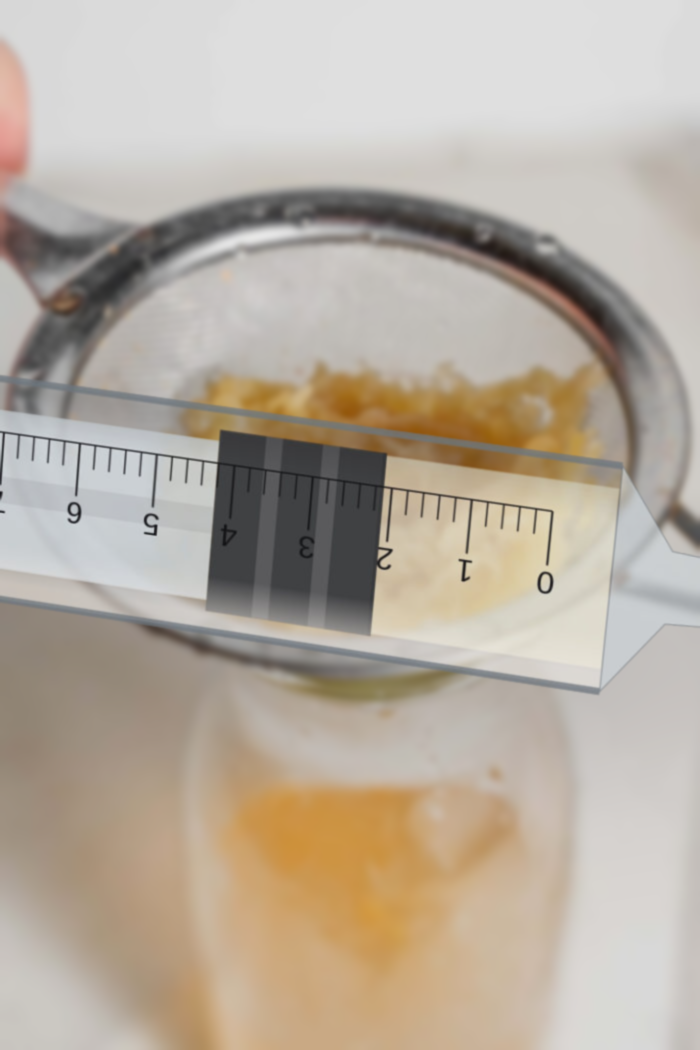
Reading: 2.1 mL
